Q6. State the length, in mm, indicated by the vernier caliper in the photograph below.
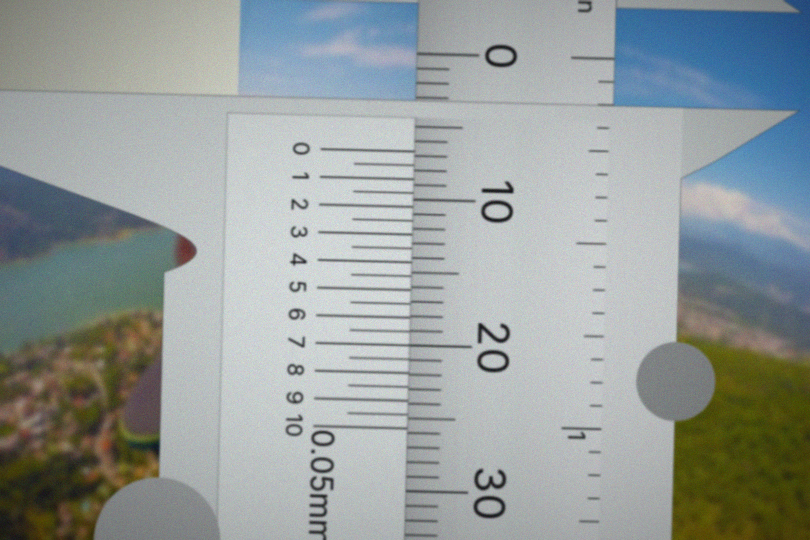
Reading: 6.7 mm
